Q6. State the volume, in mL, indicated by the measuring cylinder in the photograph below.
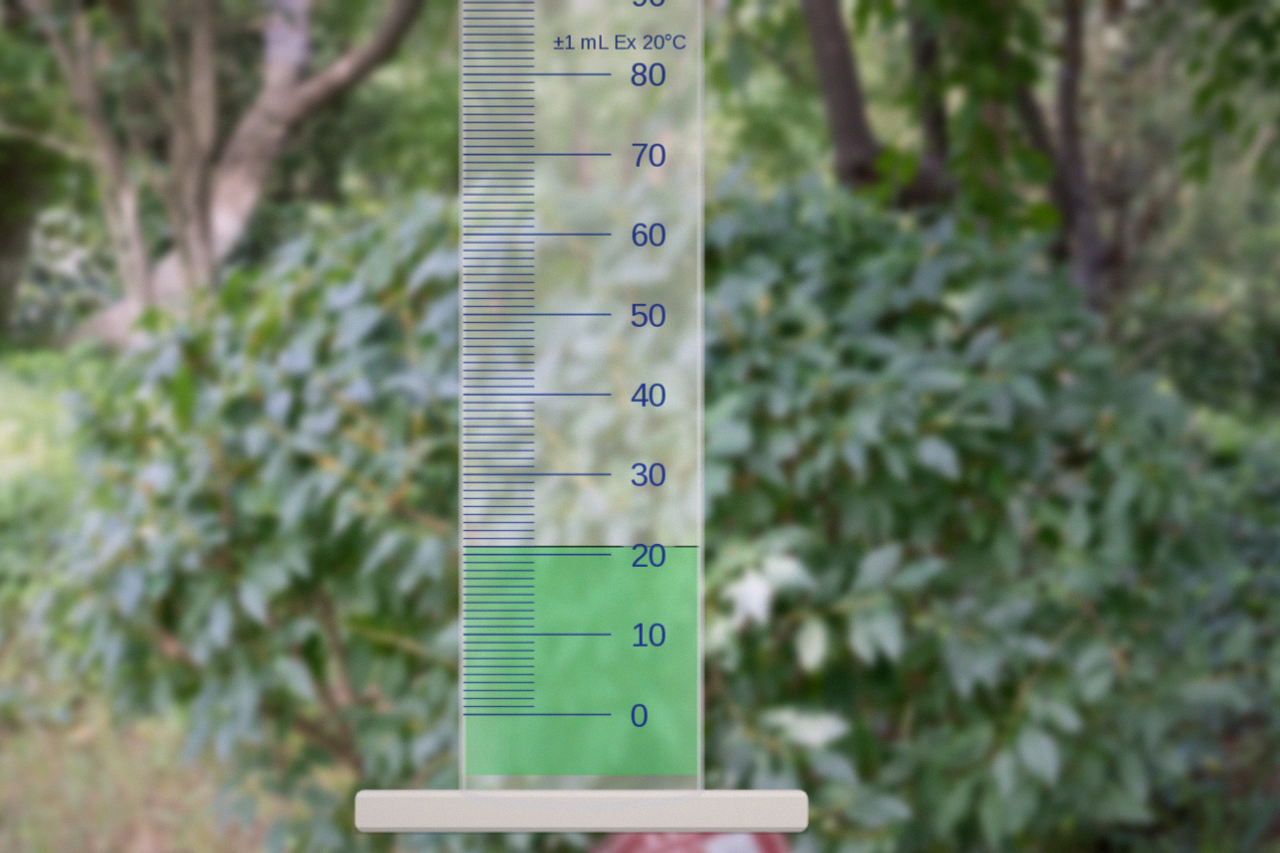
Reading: 21 mL
